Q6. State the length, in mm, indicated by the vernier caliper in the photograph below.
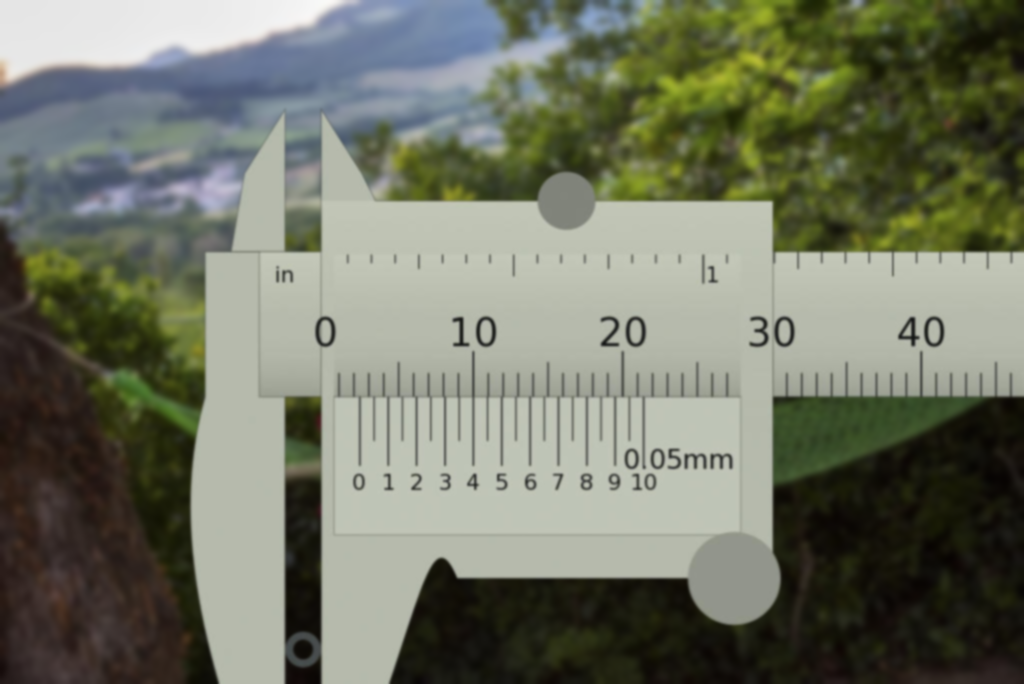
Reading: 2.4 mm
